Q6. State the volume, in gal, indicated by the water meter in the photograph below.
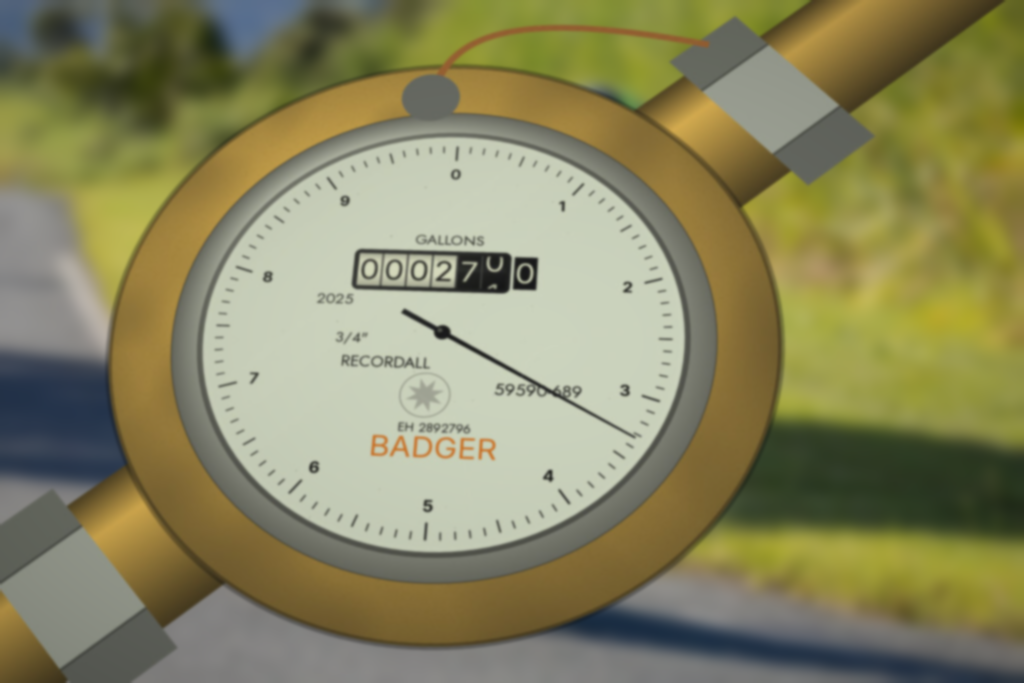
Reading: 2703.3 gal
